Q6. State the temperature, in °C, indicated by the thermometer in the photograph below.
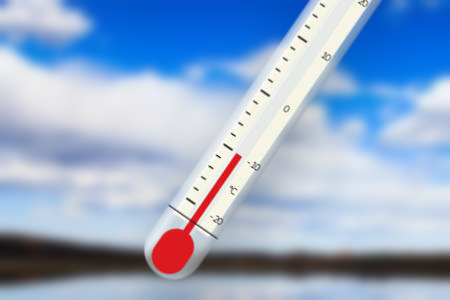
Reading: -10 °C
